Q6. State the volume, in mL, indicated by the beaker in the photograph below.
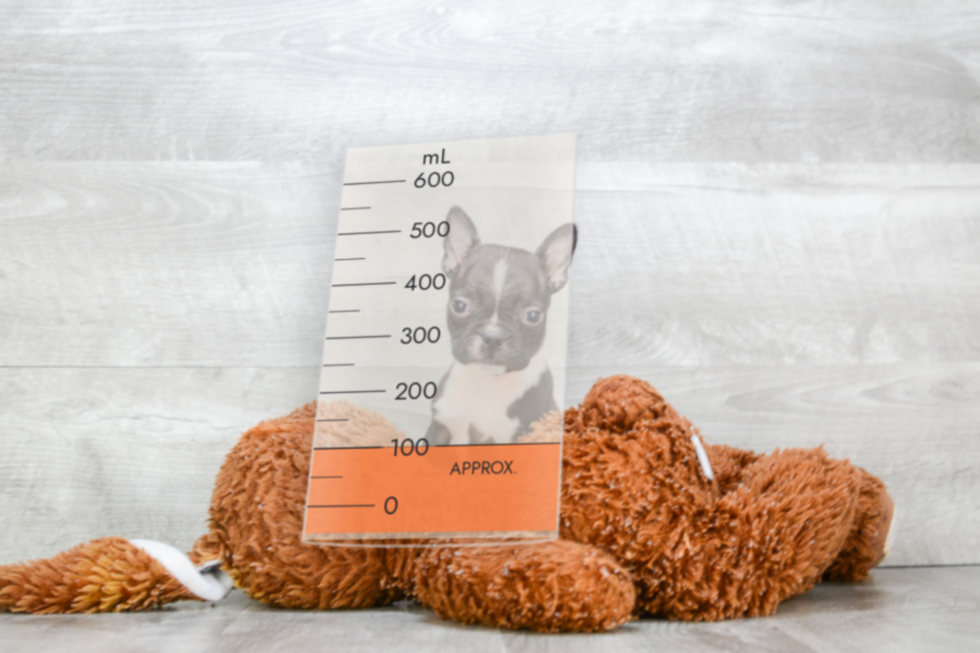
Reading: 100 mL
